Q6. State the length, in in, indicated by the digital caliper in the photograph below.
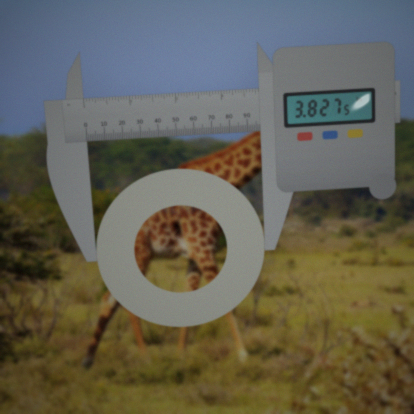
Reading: 3.8275 in
